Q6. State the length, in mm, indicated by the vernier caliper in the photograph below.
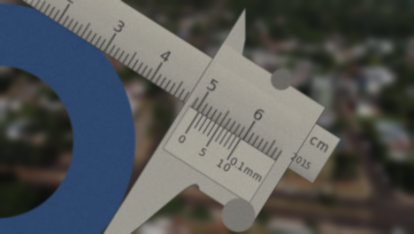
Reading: 50.5 mm
